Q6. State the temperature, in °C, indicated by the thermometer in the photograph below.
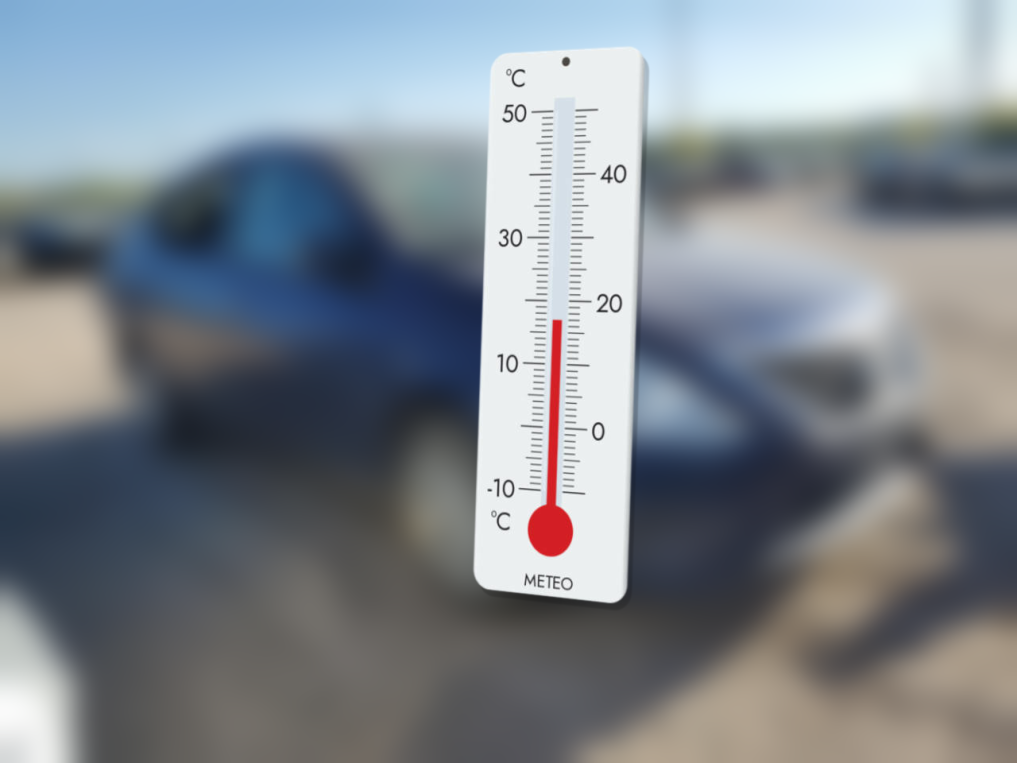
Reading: 17 °C
